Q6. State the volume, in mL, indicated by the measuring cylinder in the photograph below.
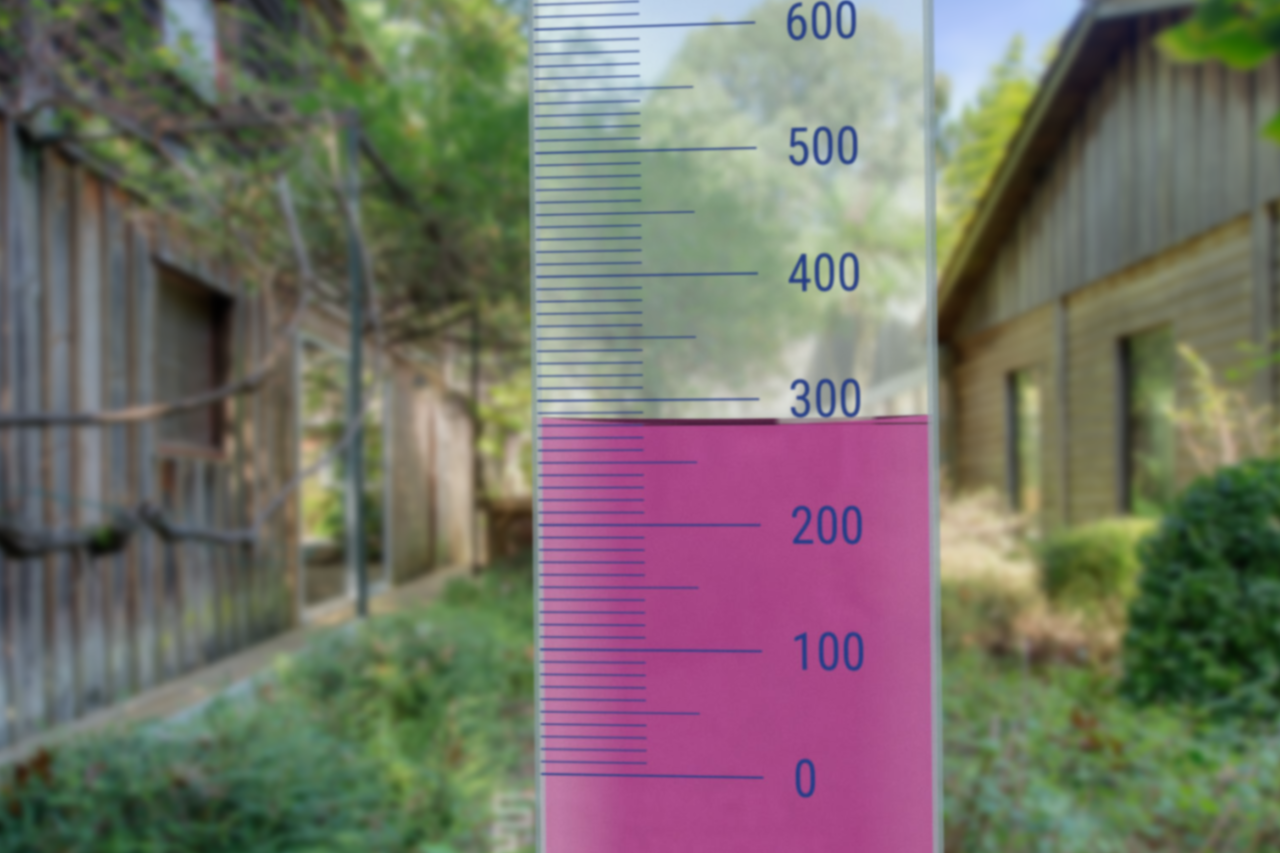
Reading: 280 mL
